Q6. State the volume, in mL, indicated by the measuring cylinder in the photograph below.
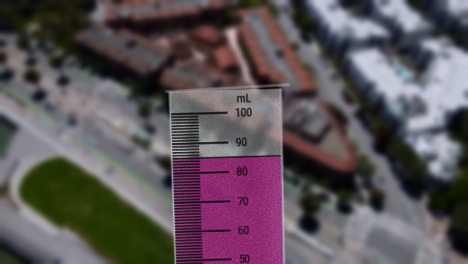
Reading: 85 mL
